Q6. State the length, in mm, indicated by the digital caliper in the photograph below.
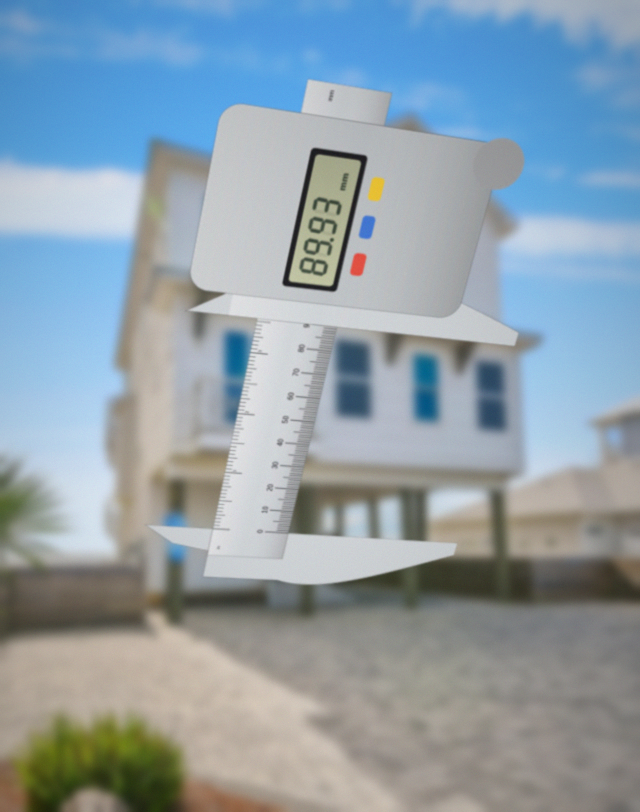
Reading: 89.93 mm
